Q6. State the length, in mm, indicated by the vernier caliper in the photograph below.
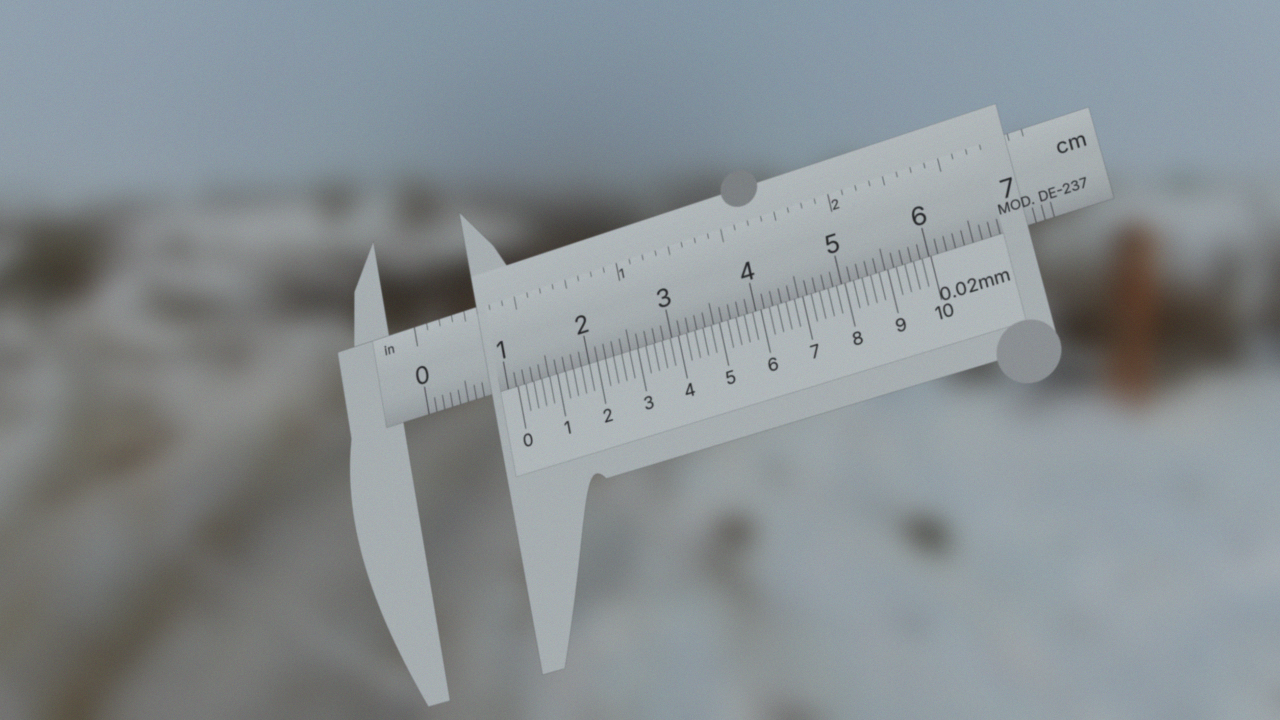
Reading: 11.2 mm
